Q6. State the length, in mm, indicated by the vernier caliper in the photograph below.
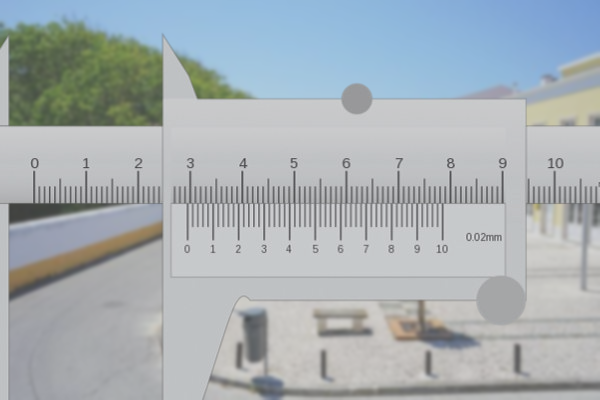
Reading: 29.5 mm
